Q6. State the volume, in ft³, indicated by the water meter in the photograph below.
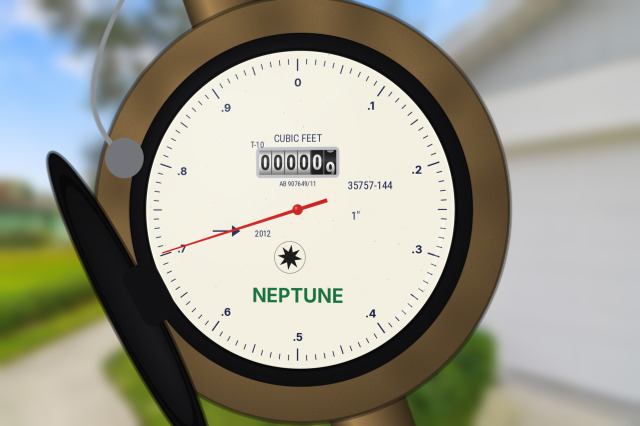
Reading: 8.70 ft³
